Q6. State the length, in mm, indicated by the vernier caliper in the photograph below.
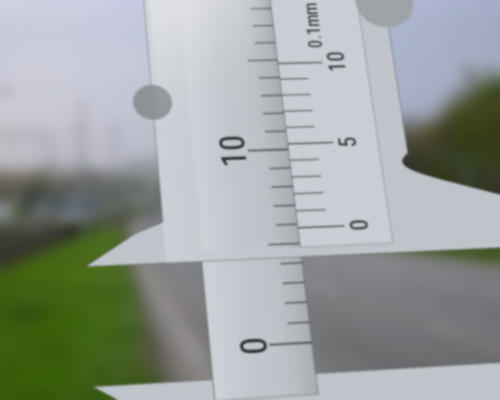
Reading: 5.8 mm
